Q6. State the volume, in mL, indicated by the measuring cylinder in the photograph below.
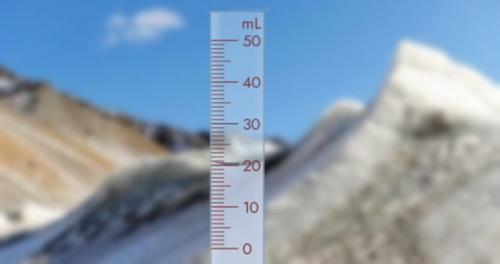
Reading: 20 mL
